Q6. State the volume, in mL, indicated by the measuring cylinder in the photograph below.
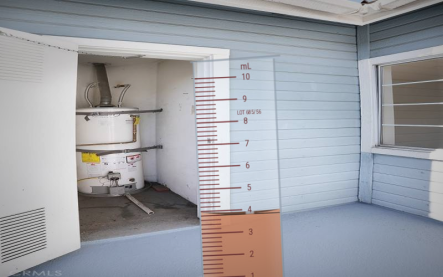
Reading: 3.8 mL
